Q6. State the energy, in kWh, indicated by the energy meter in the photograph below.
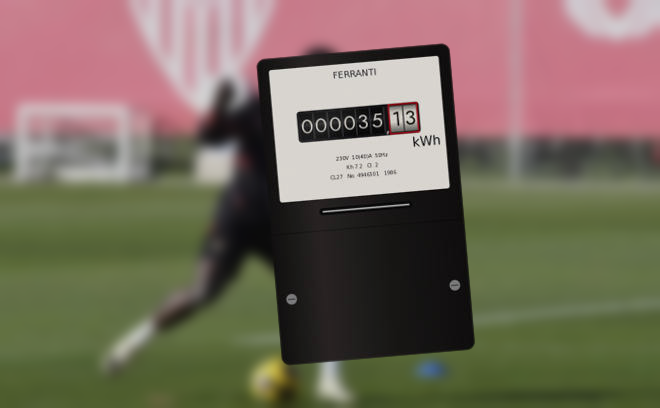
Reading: 35.13 kWh
